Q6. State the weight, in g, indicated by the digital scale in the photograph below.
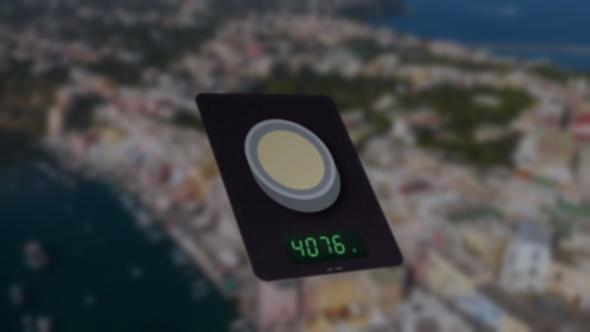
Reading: 4076 g
